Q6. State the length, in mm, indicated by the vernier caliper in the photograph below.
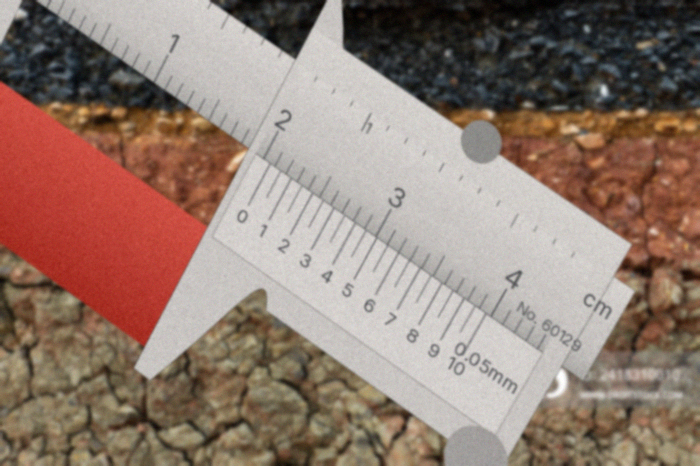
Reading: 20.6 mm
